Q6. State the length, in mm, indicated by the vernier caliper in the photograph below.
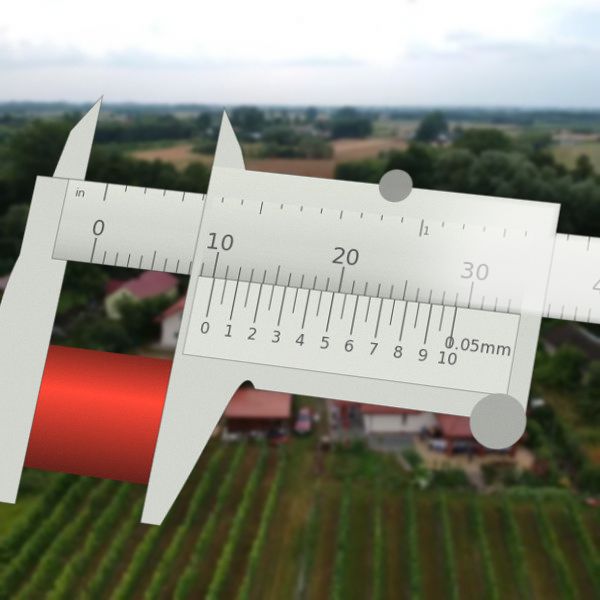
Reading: 10.1 mm
